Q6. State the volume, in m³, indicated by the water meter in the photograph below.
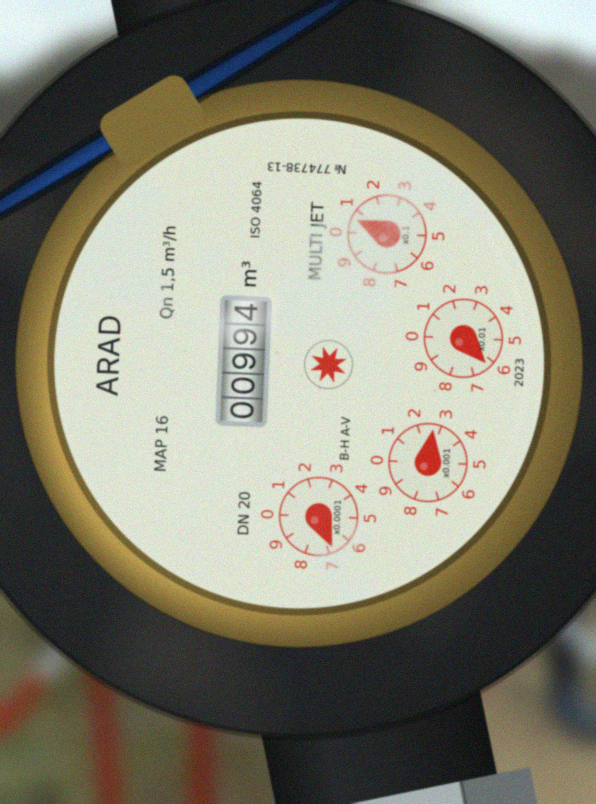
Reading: 994.0626 m³
